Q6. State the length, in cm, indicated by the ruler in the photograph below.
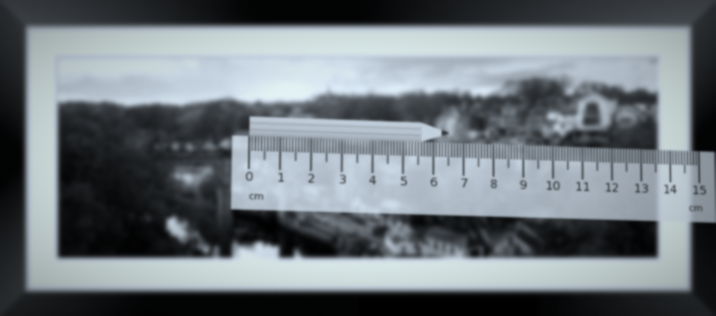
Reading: 6.5 cm
